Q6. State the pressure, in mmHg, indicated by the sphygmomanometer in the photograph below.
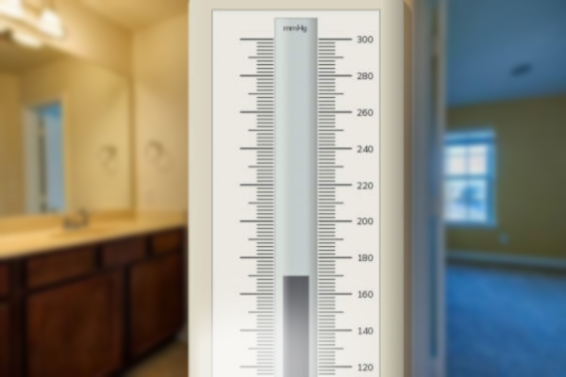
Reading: 170 mmHg
